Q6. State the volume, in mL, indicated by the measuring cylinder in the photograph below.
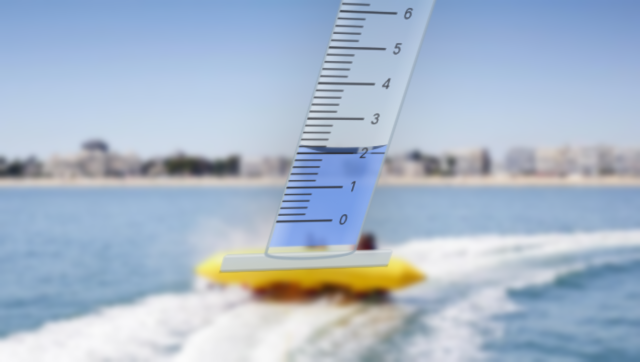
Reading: 2 mL
